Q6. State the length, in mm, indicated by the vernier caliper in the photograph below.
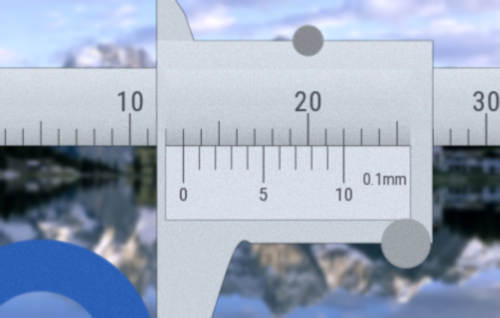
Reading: 13.0 mm
